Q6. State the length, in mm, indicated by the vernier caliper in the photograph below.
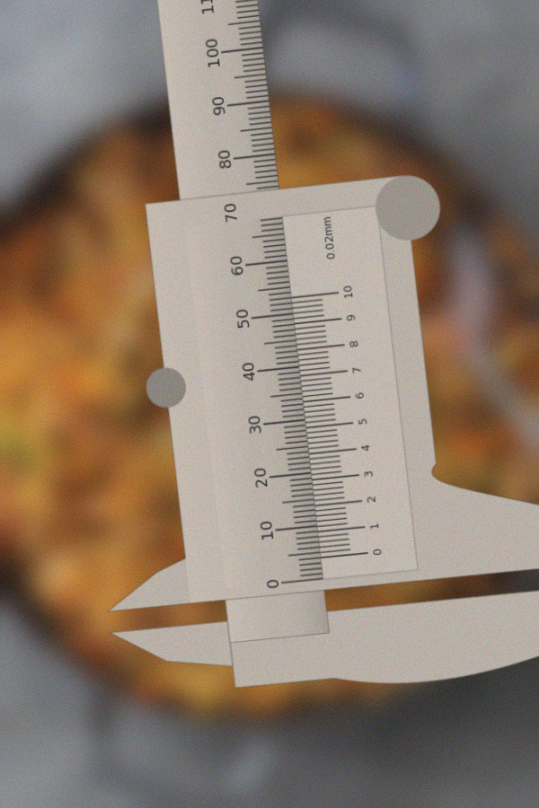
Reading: 4.0 mm
